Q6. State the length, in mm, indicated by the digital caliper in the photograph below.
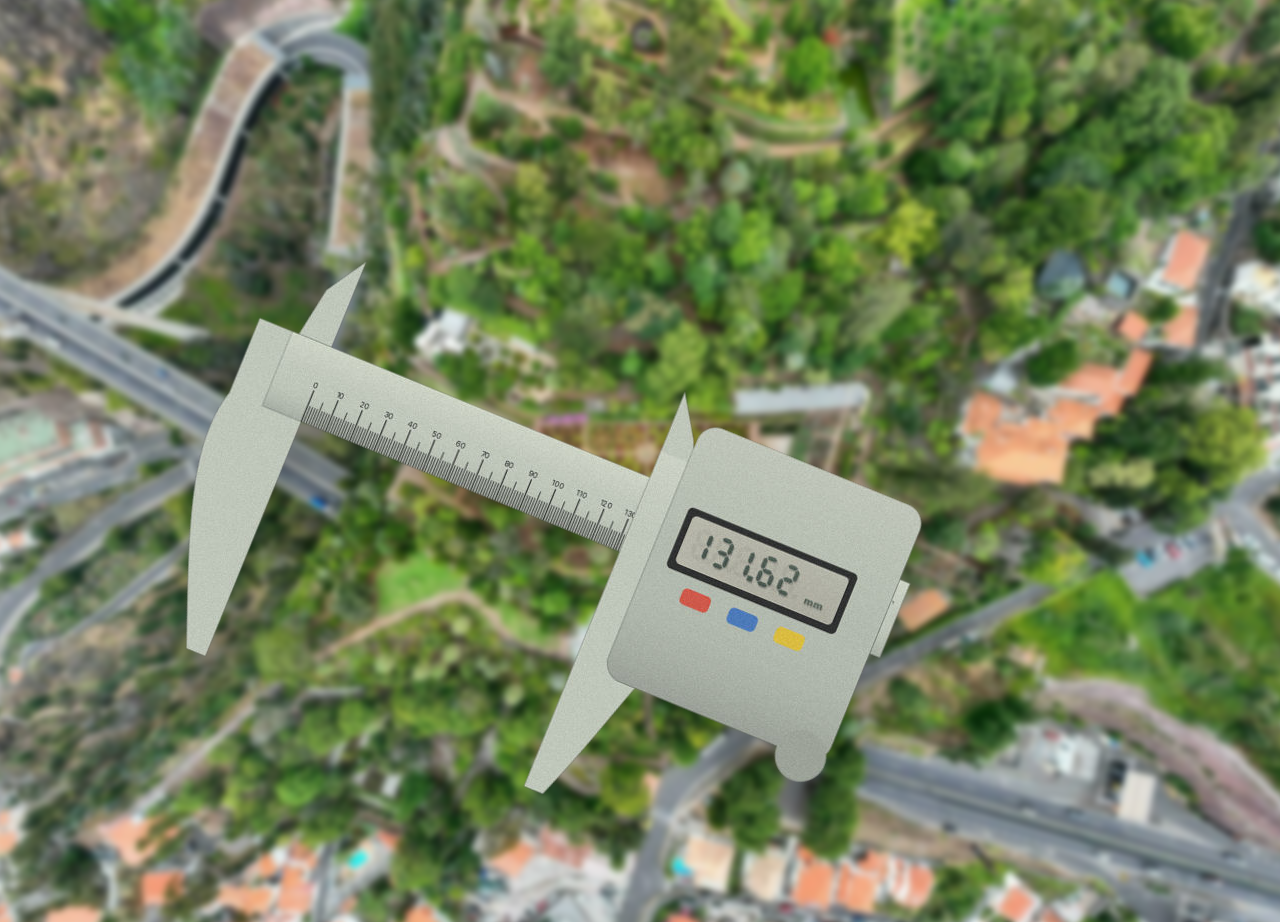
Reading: 131.62 mm
